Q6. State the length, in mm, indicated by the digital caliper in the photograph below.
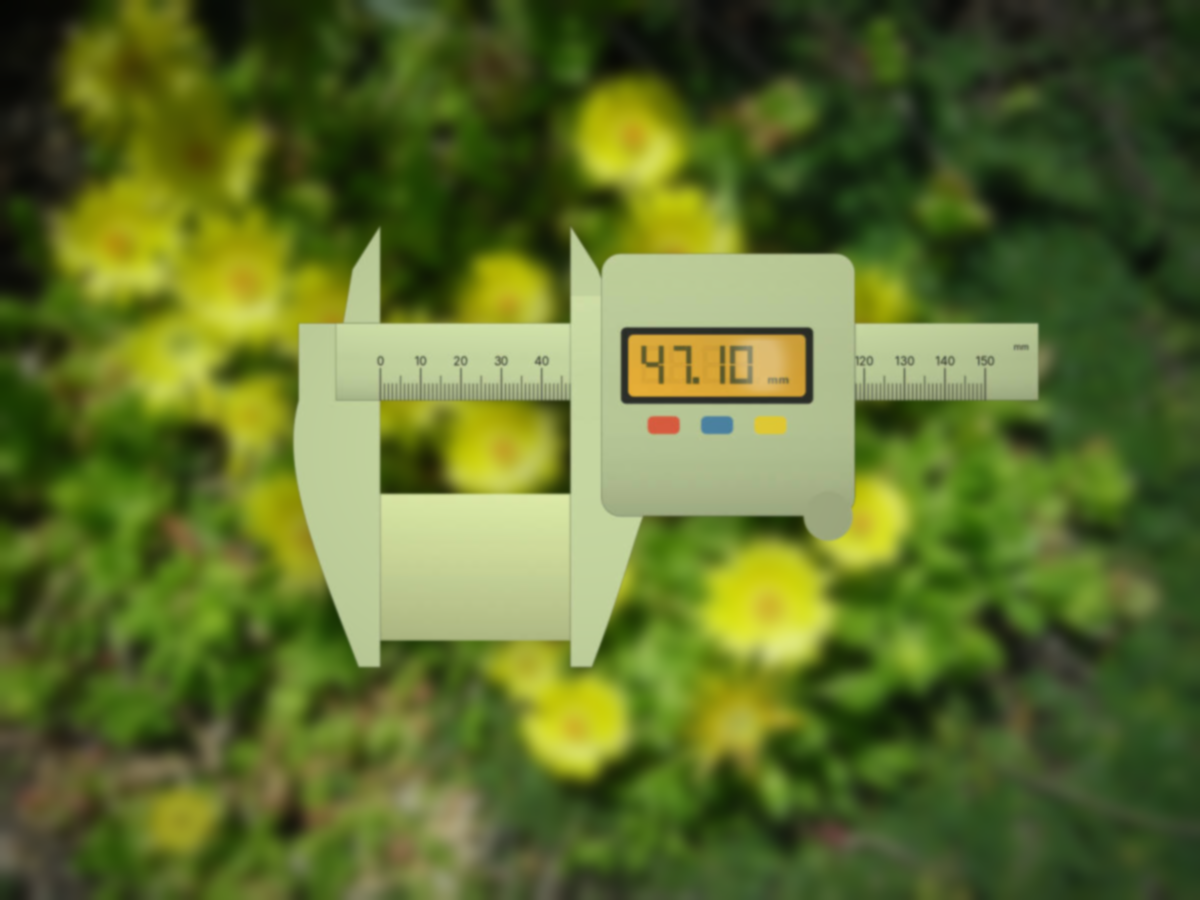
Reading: 47.10 mm
